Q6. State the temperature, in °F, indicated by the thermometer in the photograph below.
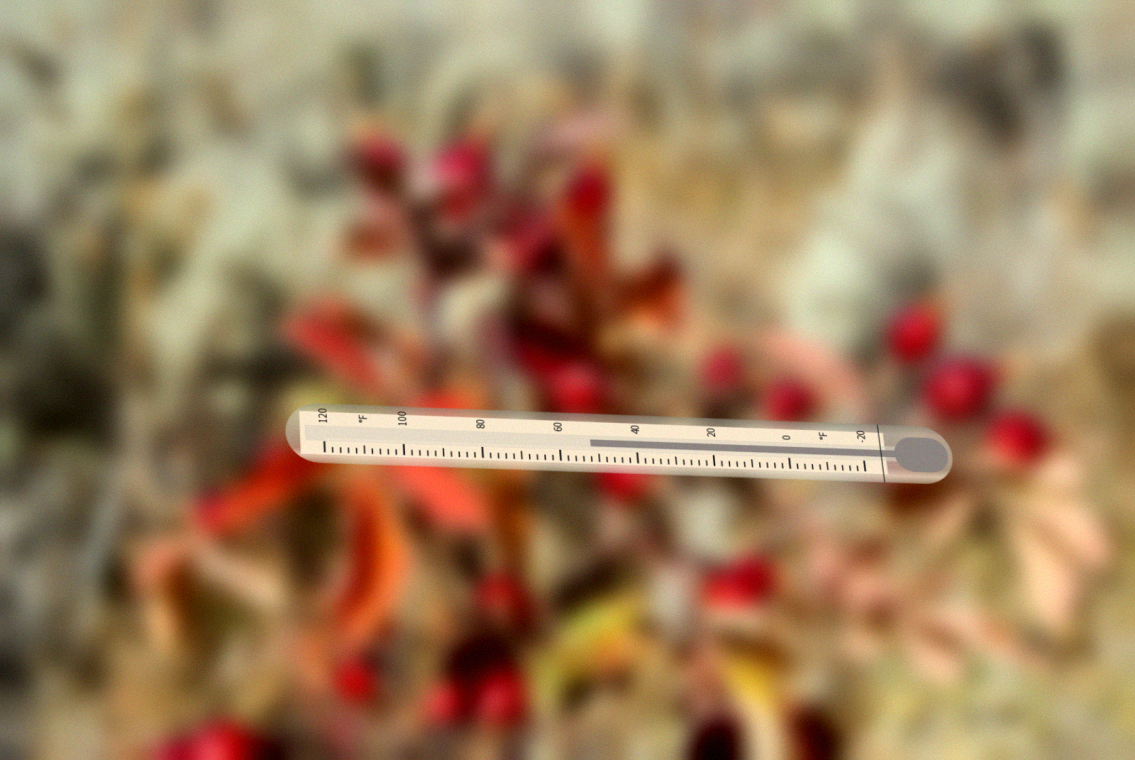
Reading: 52 °F
